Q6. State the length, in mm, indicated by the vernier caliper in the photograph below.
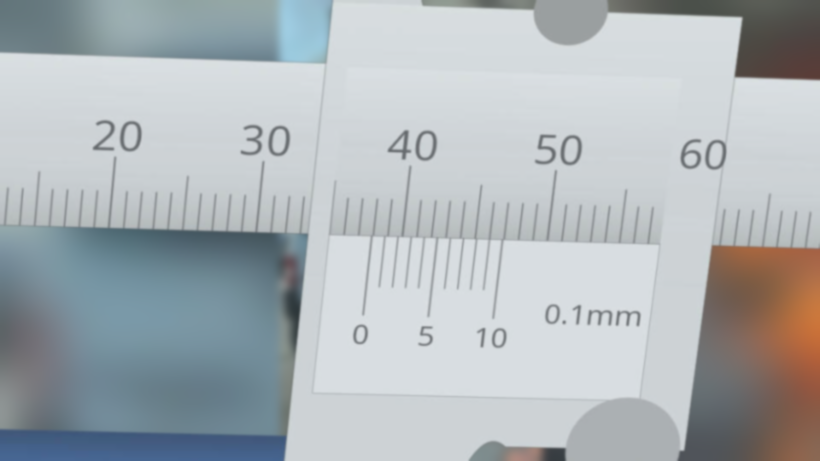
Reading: 37.9 mm
